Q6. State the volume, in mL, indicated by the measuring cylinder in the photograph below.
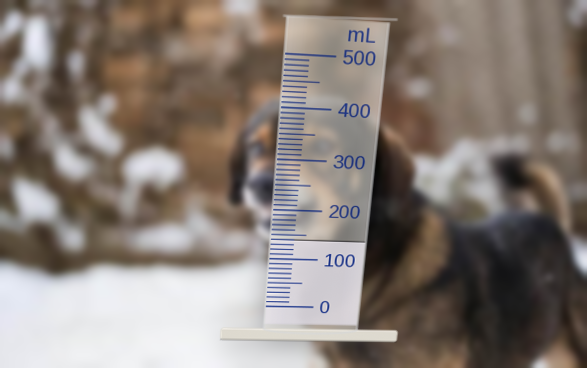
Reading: 140 mL
